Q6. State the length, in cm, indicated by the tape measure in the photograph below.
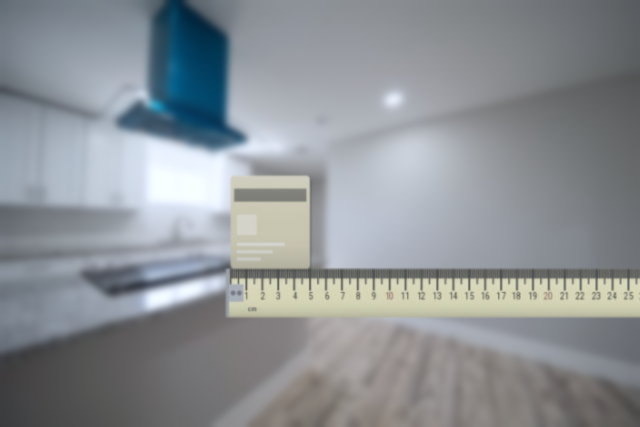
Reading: 5 cm
